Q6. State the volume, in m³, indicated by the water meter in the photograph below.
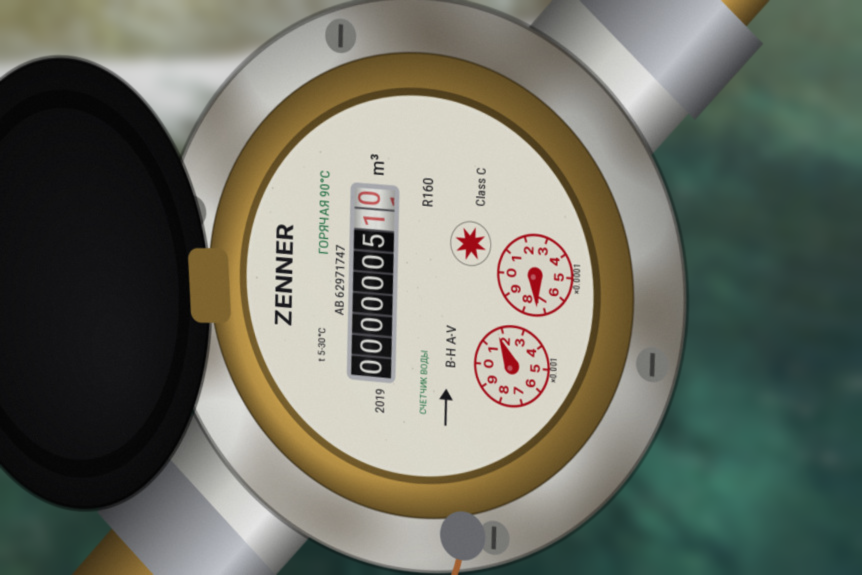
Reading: 5.1017 m³
